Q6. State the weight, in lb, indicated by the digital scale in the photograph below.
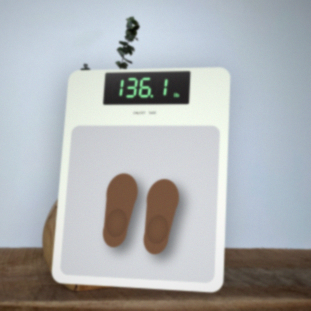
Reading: 136.1 lb
